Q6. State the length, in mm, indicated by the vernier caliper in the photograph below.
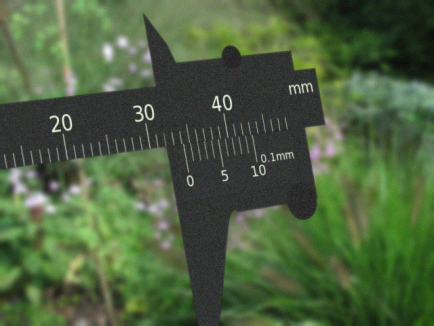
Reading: 34.2 mm
